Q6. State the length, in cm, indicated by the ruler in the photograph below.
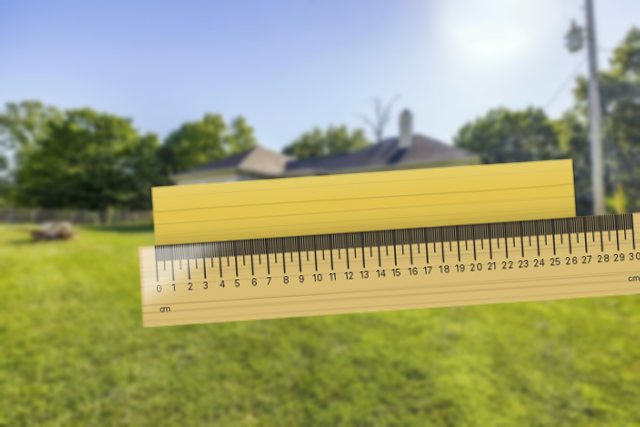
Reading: 26.5 cm
